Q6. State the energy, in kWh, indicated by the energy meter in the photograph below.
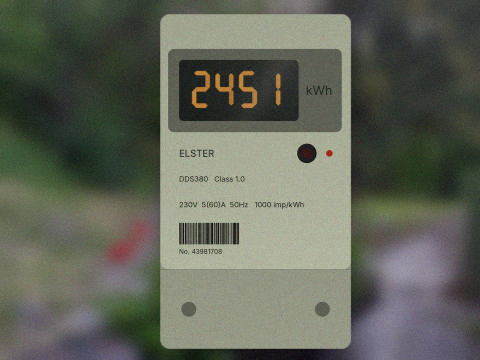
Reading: 2451 kWh
